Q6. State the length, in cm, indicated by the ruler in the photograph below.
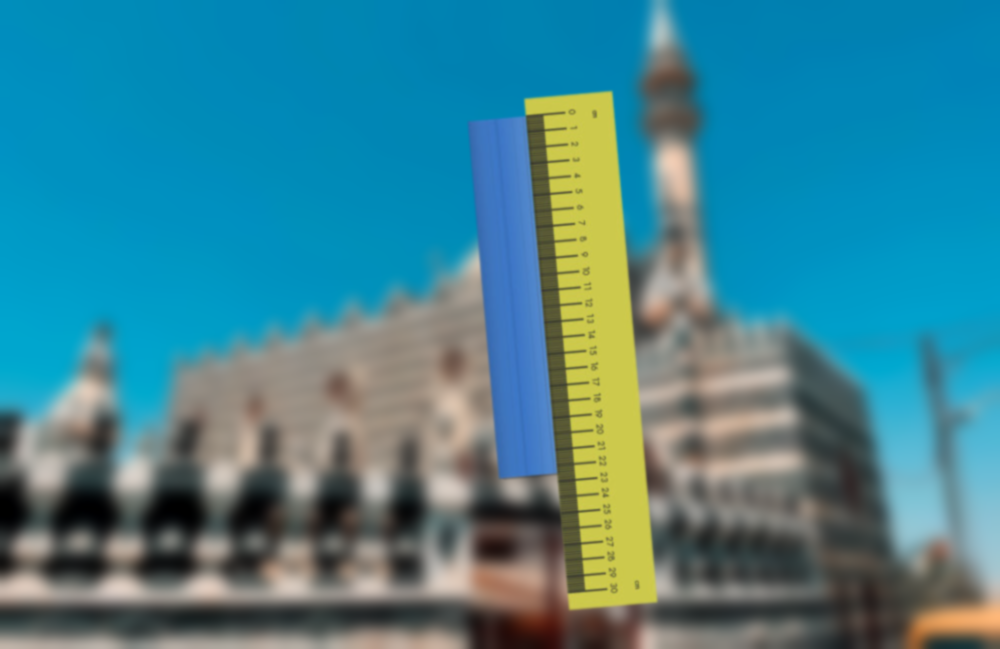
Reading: 22.5 cm
